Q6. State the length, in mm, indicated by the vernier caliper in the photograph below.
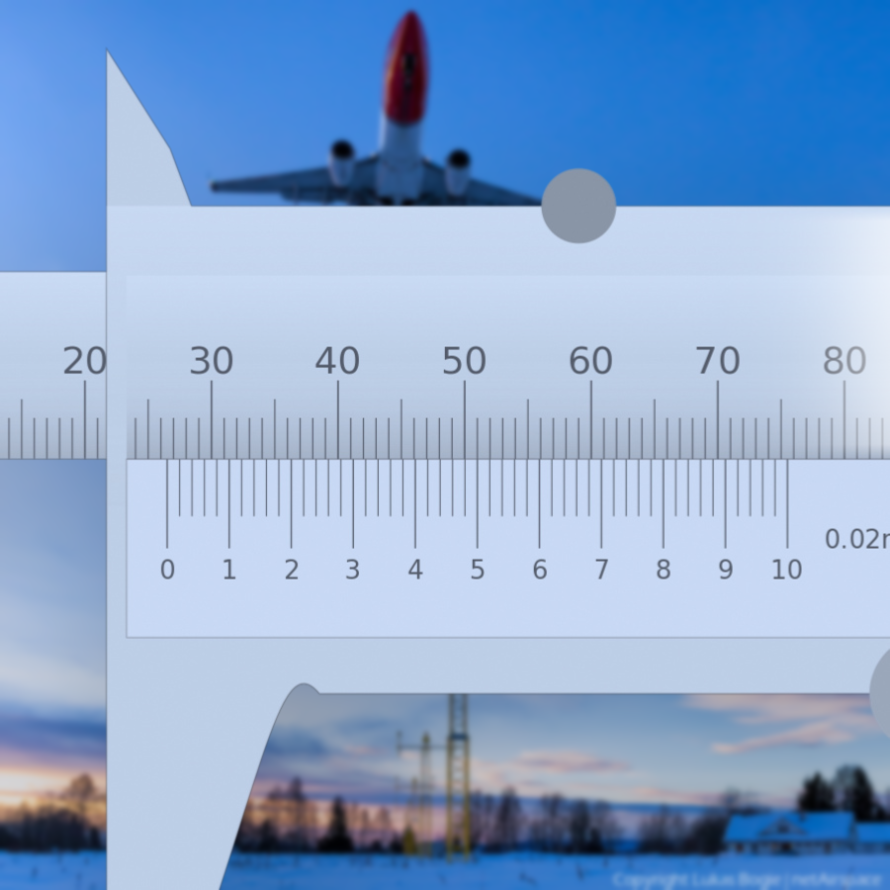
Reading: 26.5 mm
